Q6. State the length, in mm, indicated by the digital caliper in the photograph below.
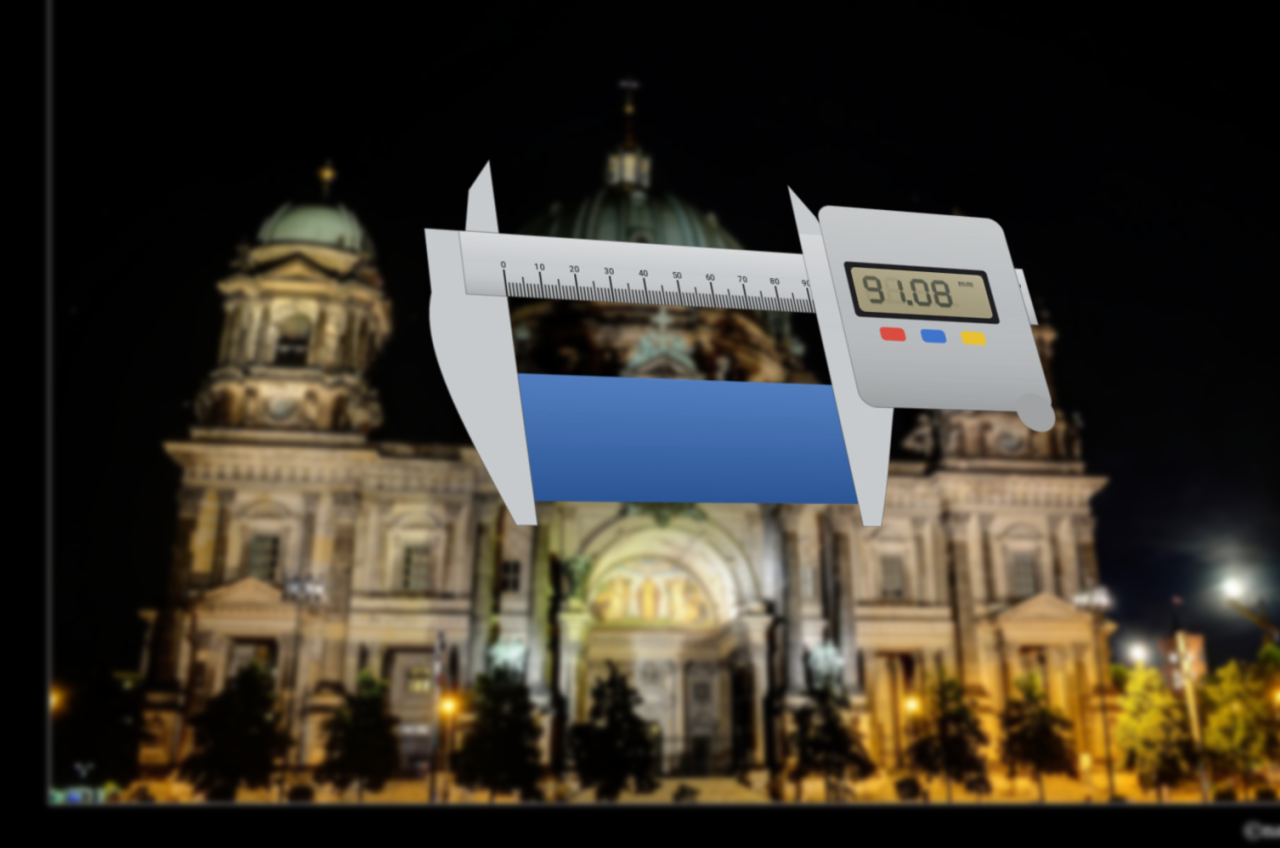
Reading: 91.08 mm
